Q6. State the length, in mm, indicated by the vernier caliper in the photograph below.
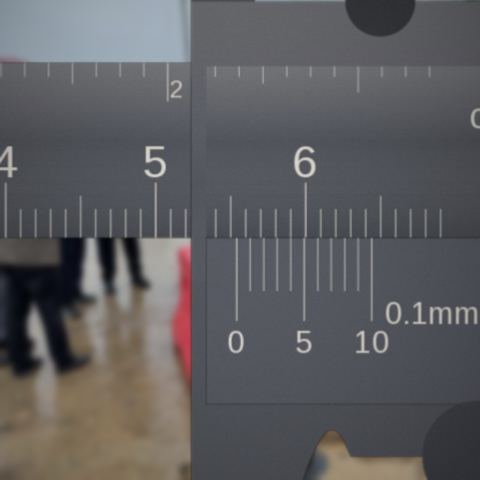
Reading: 55.4 mm
